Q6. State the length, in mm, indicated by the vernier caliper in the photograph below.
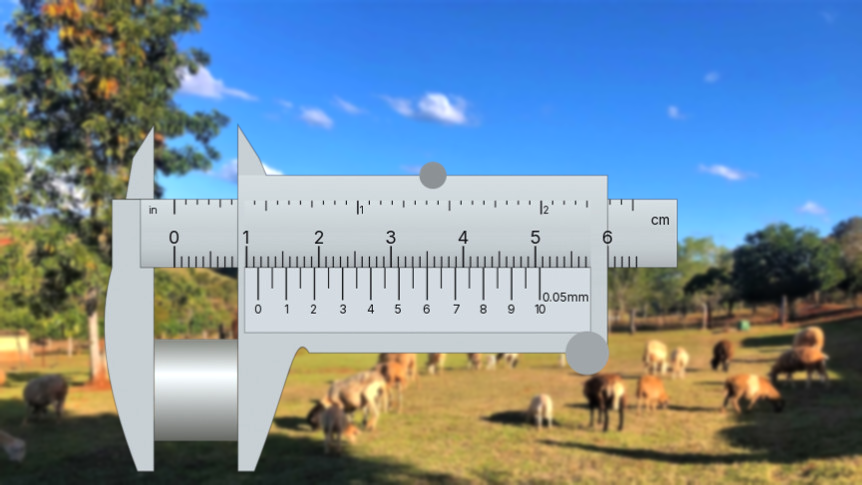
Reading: 11.6 mm
